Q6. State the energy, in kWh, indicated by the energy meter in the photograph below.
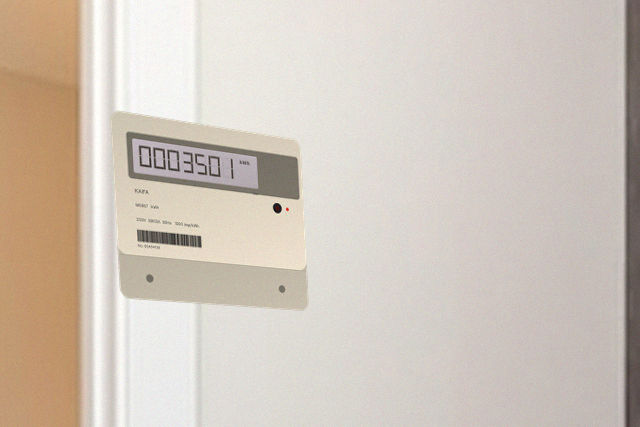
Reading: 3501 kWh
